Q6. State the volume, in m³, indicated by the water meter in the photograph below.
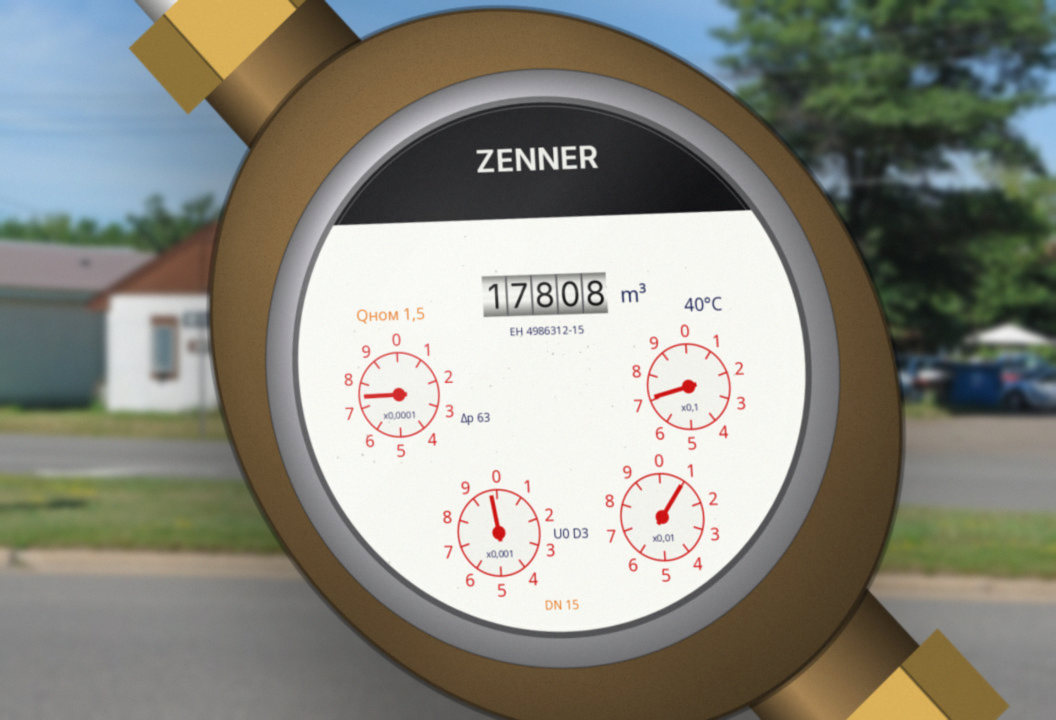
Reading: 17808.7097 m³
